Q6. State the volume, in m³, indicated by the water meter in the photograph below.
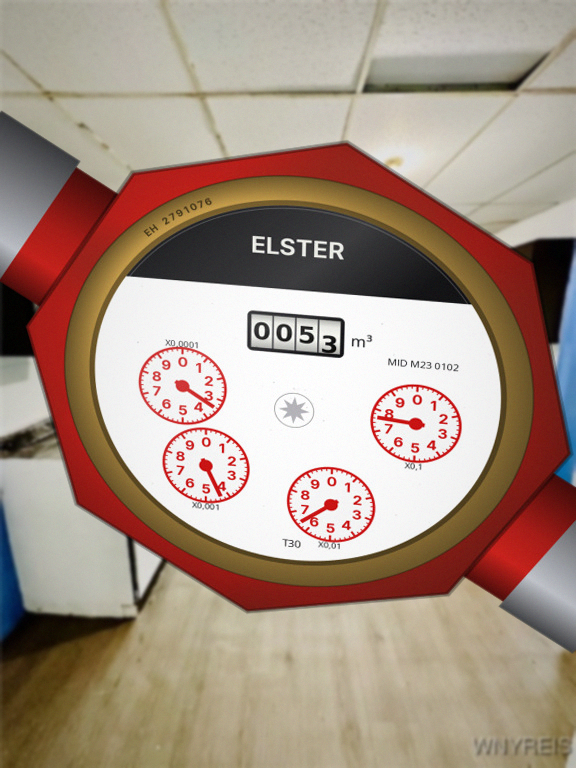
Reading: 52.7643 m³
